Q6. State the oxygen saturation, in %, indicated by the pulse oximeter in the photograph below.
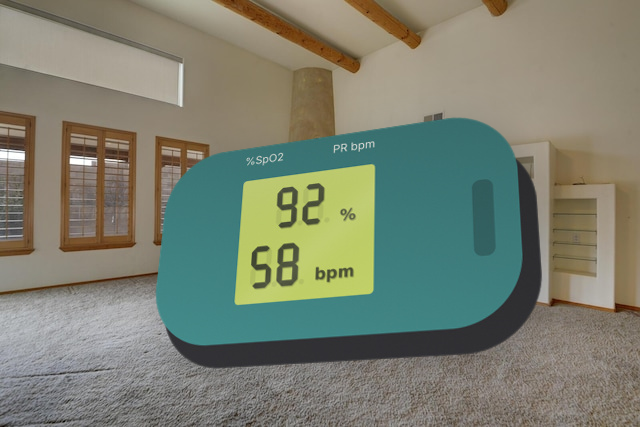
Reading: 92 %
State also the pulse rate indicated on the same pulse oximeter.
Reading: 58 bpm
